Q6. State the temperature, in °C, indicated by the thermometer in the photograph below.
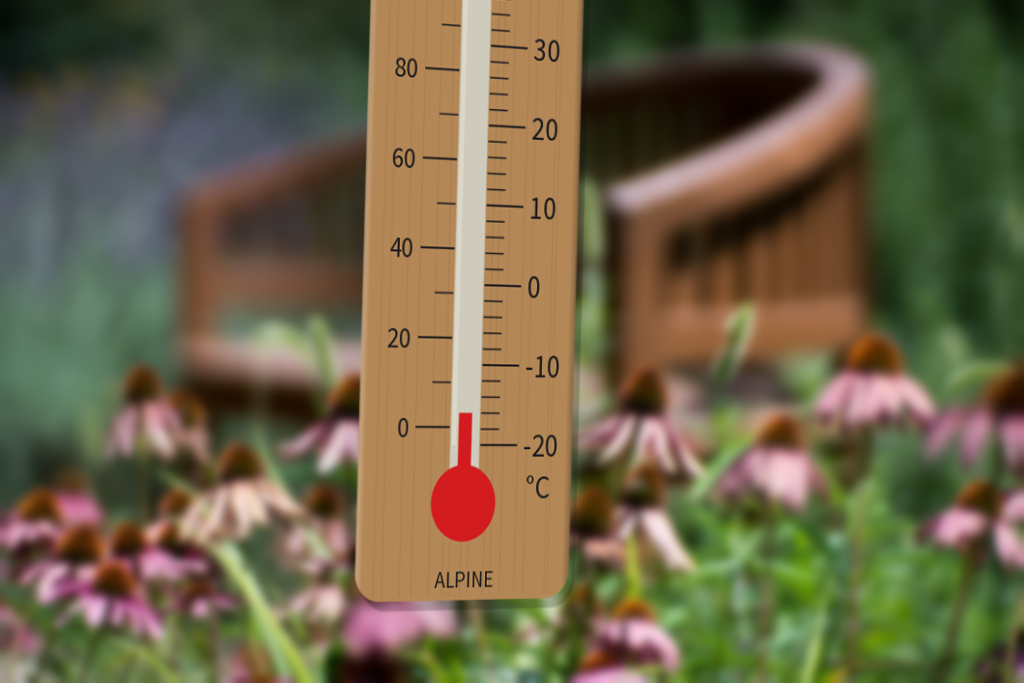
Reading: -16 °C
